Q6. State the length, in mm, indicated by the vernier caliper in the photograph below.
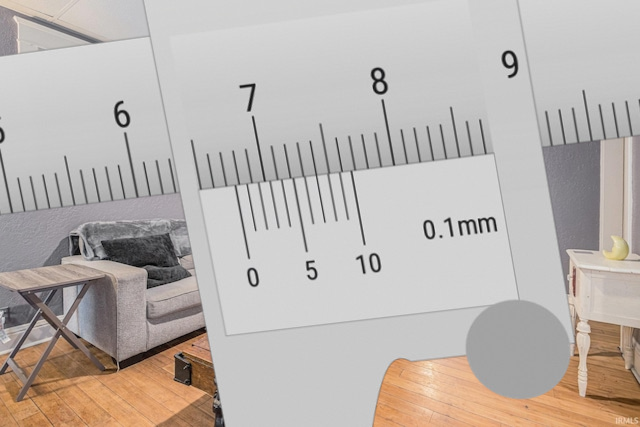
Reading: 67.7 mm
